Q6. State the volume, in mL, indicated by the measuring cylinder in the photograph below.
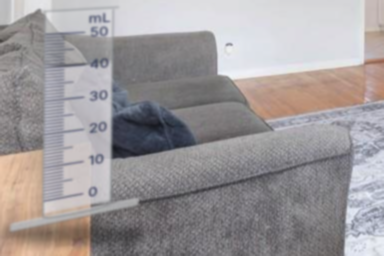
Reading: 40 mL
